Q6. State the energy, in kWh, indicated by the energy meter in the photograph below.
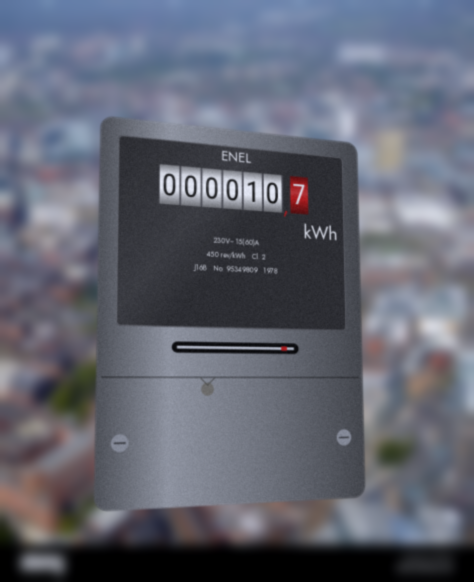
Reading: 10.7 kWh
